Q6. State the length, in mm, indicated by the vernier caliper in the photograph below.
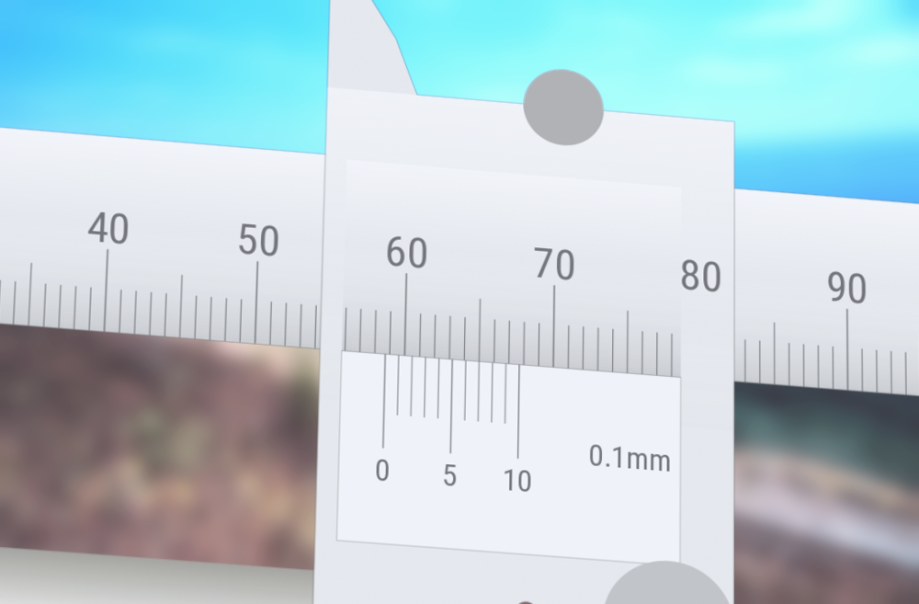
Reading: 58.7 mm
